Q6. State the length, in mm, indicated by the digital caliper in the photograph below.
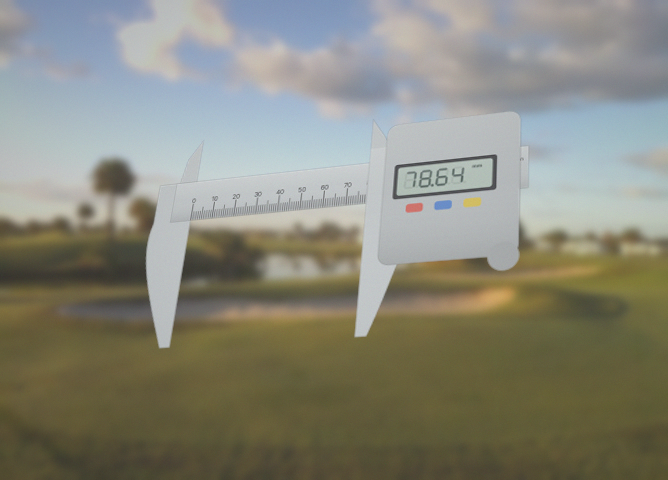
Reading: 78.64 mm
